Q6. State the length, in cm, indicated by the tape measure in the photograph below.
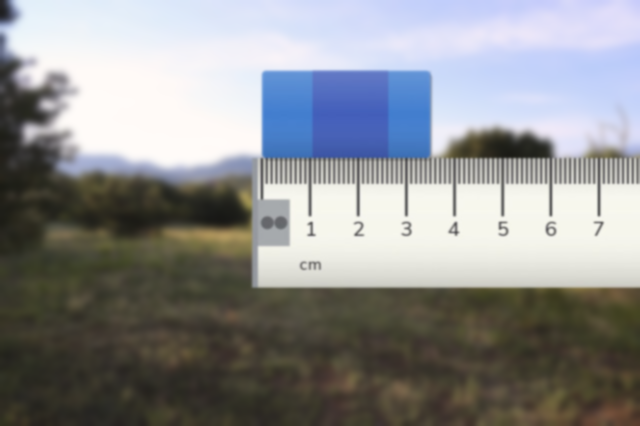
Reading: 3.5 cm
